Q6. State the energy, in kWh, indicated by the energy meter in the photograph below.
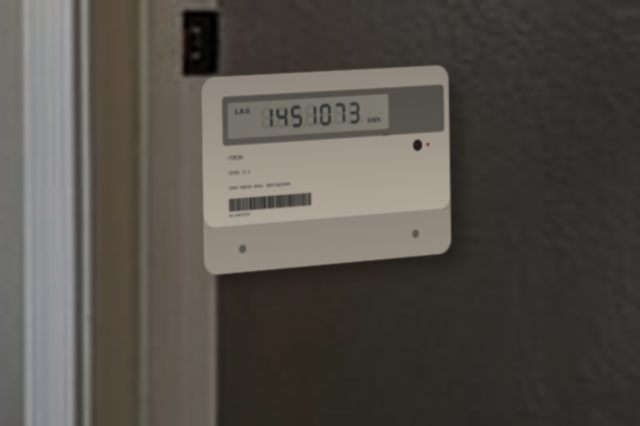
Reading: 1451073 kWh
